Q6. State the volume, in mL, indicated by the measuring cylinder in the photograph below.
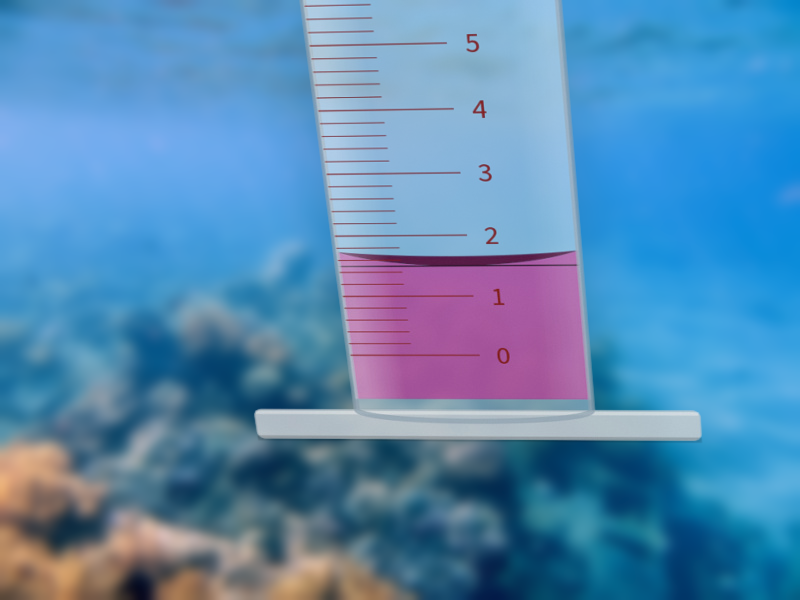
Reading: 1.5 mL
